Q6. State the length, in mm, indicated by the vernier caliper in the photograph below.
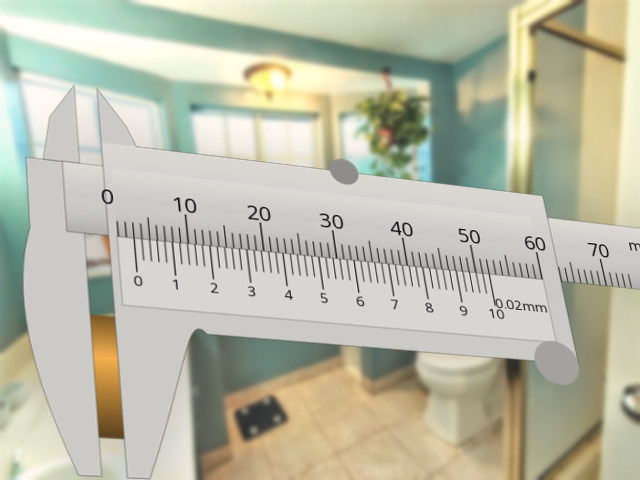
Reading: 3.0 mm
